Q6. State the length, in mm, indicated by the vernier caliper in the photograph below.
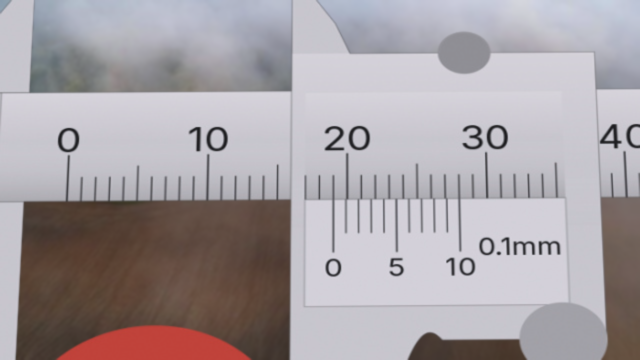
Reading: 19.0 mm
